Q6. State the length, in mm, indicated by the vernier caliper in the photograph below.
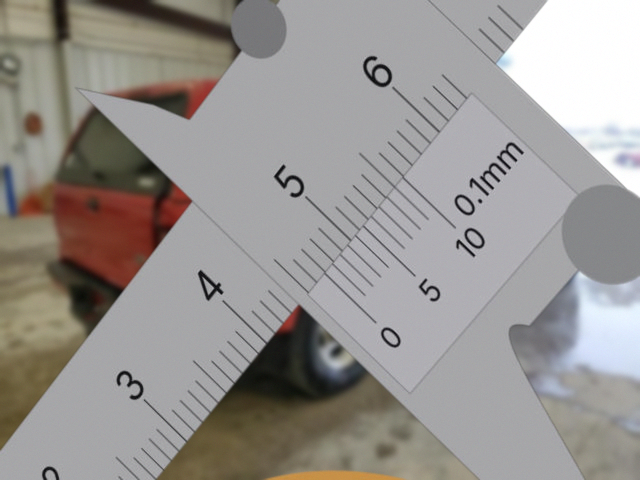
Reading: 46.9 mm
